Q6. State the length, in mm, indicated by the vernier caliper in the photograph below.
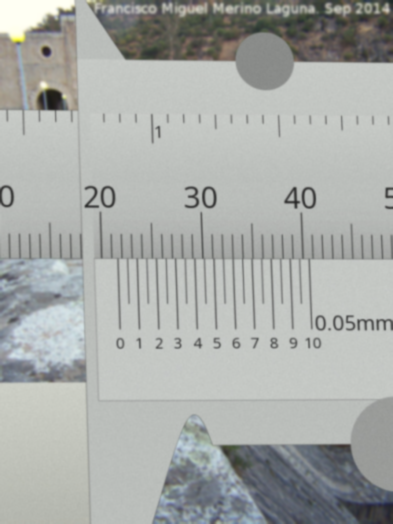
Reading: 21.6 mm
